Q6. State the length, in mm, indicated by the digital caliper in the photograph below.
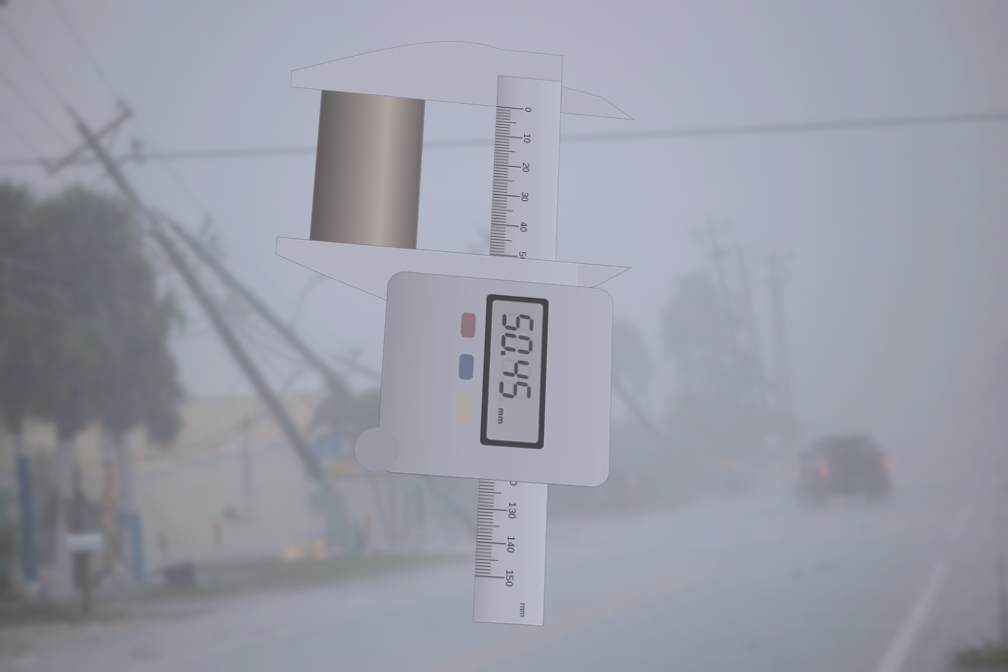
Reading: 50.45 mm
